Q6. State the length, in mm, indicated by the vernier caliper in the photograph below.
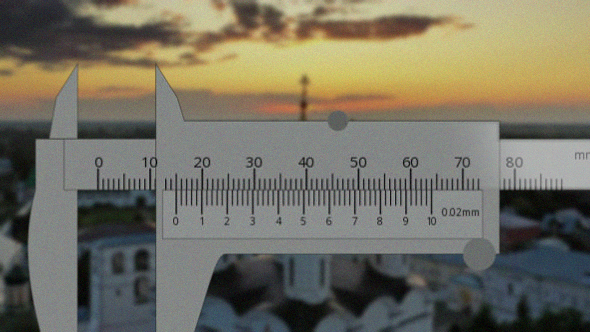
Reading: 15.0 mm
